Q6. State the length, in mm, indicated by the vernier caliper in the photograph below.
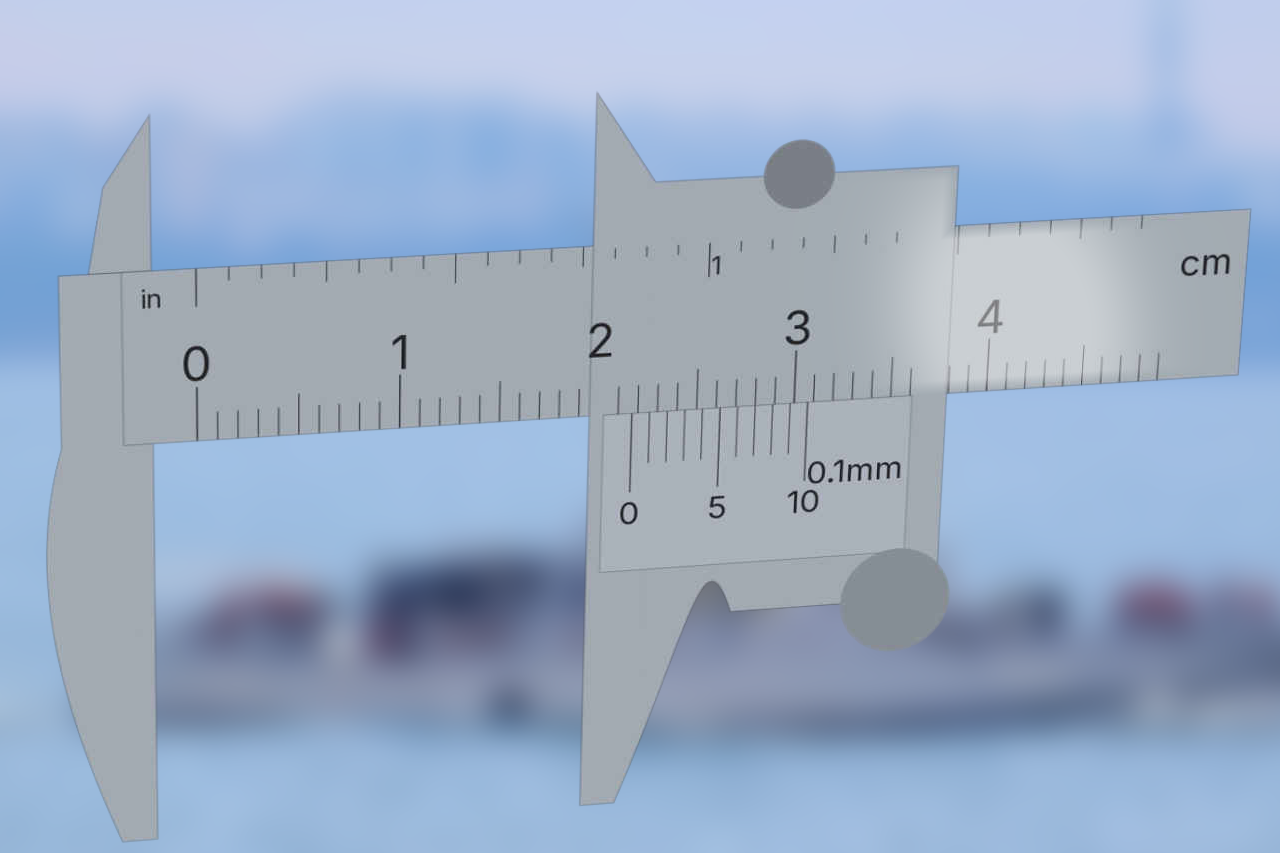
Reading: 21.7 mm
